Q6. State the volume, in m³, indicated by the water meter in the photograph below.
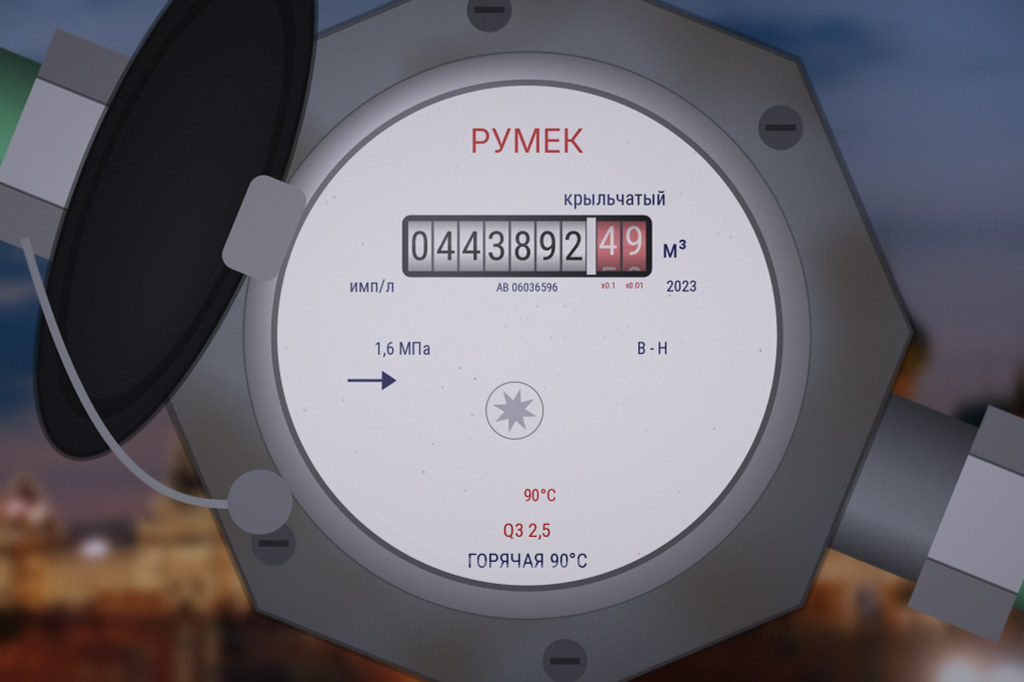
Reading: 443892.49 m³
